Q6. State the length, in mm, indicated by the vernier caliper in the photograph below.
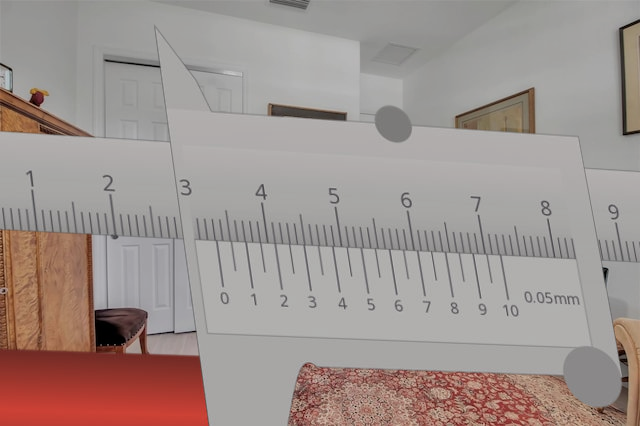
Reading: 33.2 mm
